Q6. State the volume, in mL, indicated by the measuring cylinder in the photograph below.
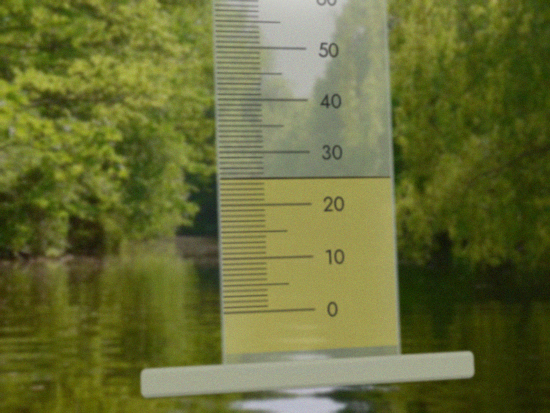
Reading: 25 mL
